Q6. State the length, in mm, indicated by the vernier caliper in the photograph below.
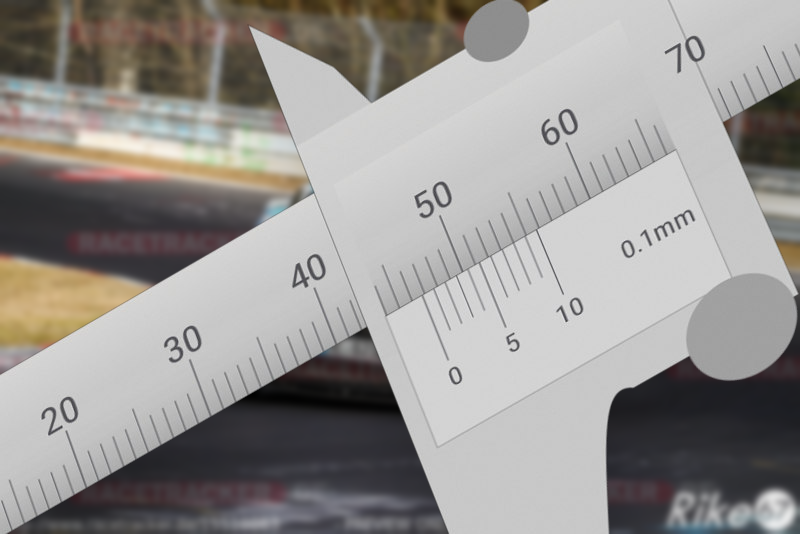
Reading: 46.8 mm
